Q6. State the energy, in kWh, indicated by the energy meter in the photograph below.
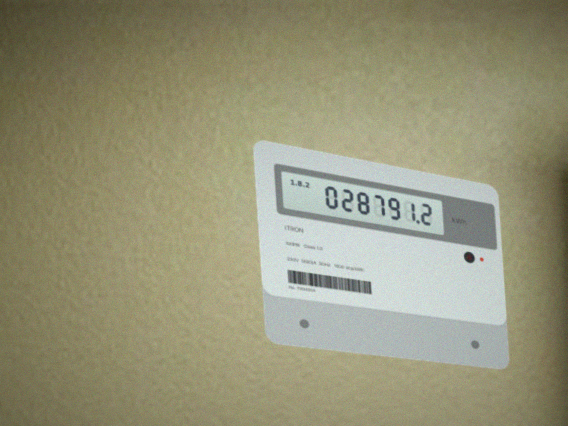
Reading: 28791.2 kWh
